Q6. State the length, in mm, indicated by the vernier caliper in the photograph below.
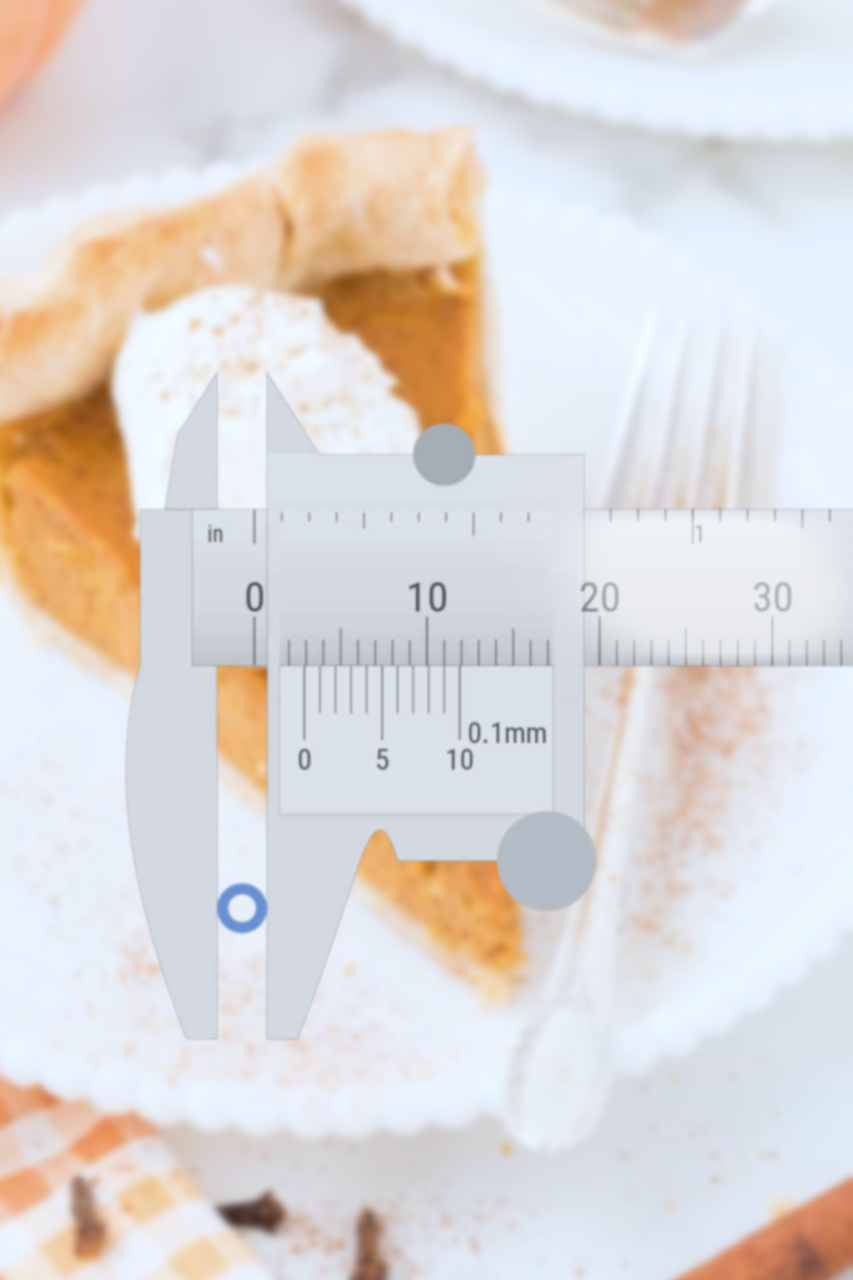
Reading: 2.9 mm
